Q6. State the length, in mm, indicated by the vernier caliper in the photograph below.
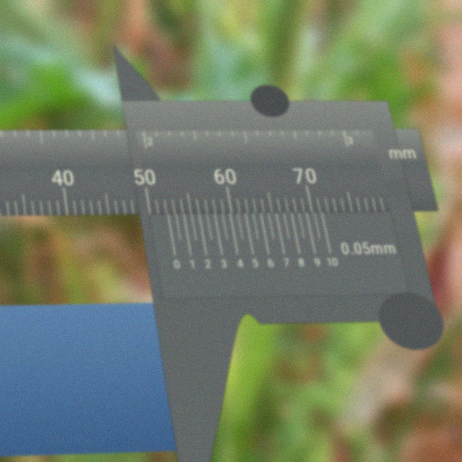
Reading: 52.2 mm
